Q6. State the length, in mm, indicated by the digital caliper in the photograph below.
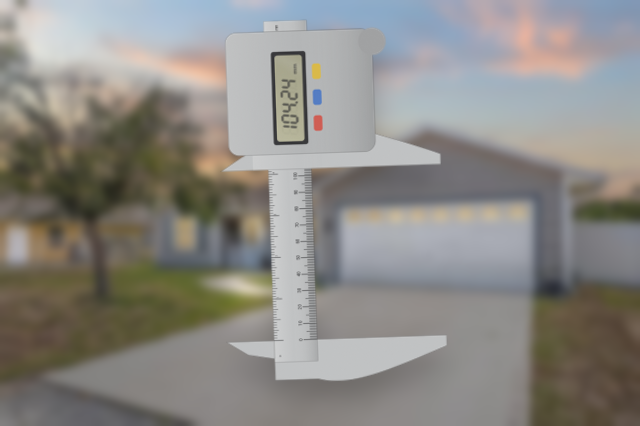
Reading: 104.24 mm
